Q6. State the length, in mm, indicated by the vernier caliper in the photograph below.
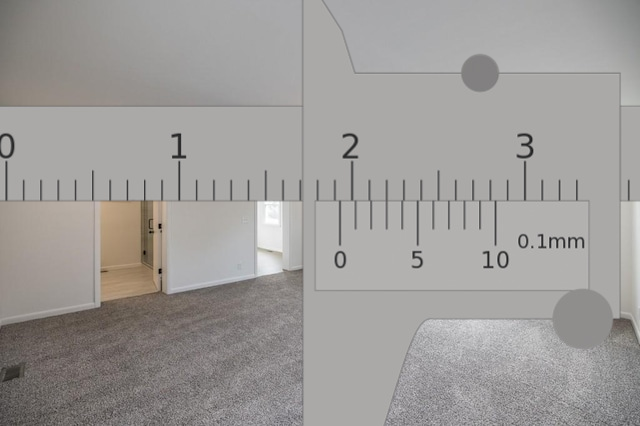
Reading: 19.3 mm
